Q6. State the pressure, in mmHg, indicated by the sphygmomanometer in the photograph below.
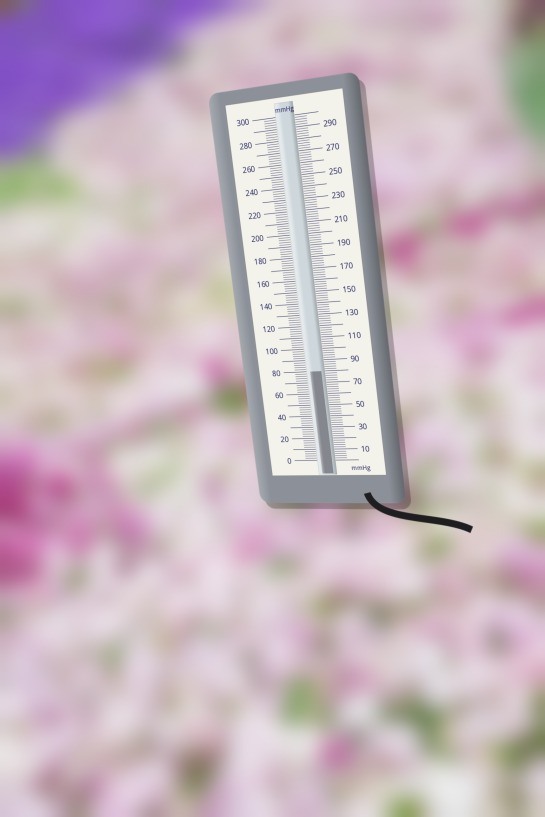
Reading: 80 mmHg
